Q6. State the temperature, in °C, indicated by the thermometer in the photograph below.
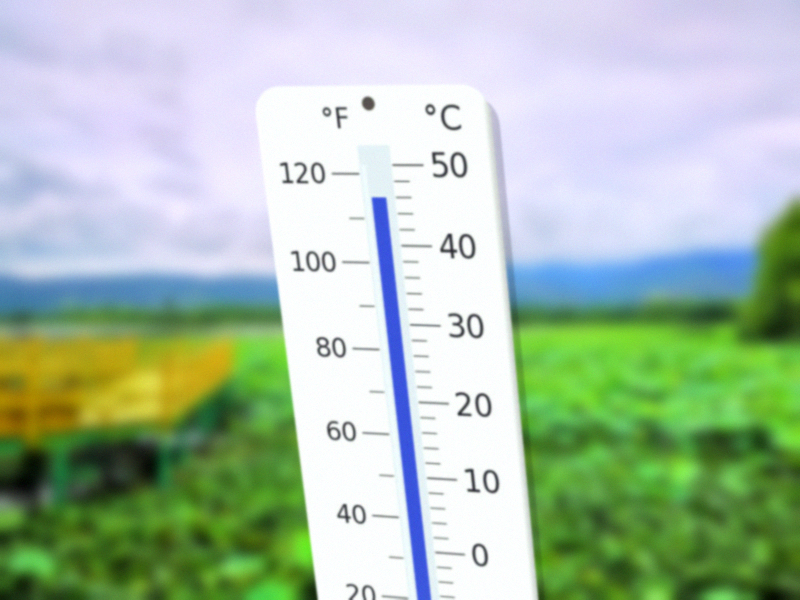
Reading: 46 °C
